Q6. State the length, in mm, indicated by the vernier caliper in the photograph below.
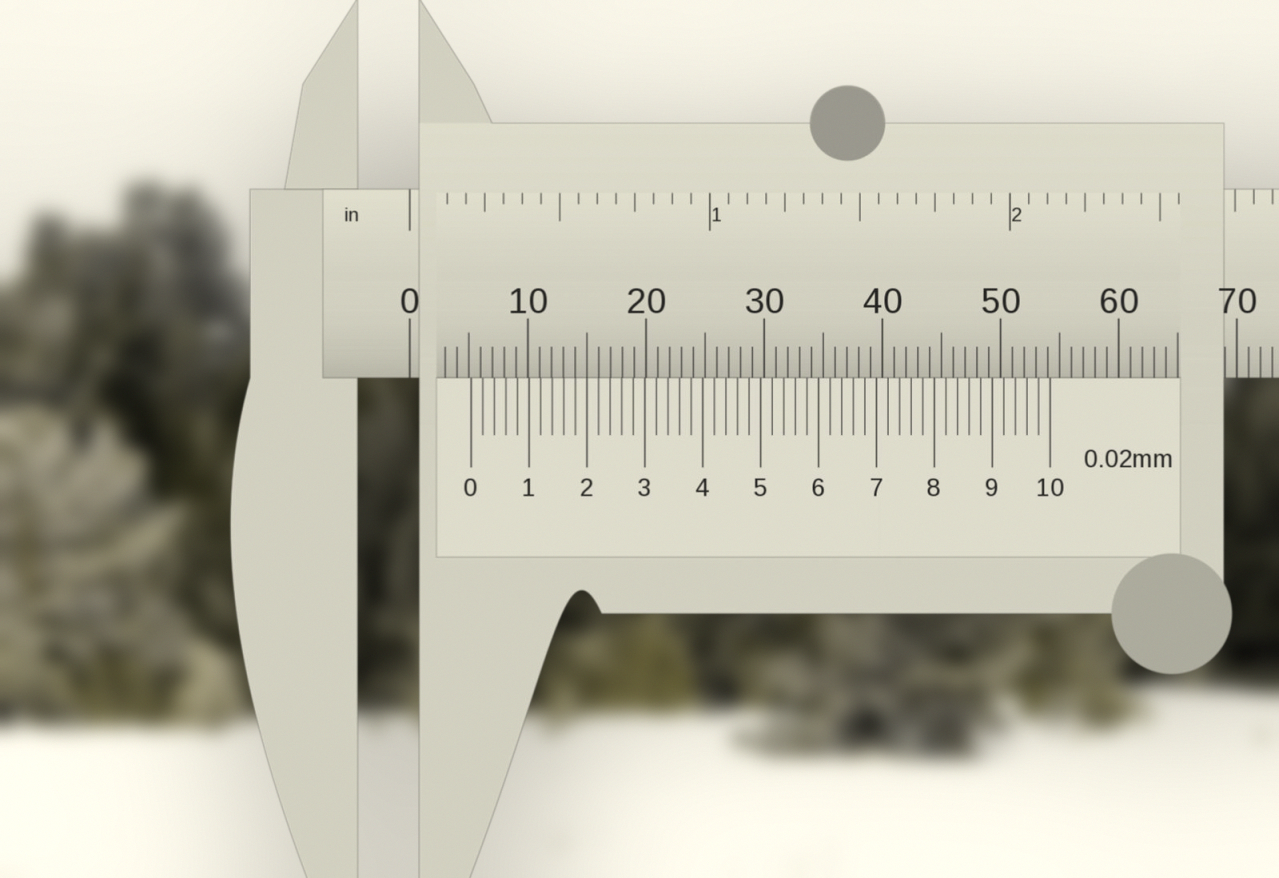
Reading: 5.2 mm
